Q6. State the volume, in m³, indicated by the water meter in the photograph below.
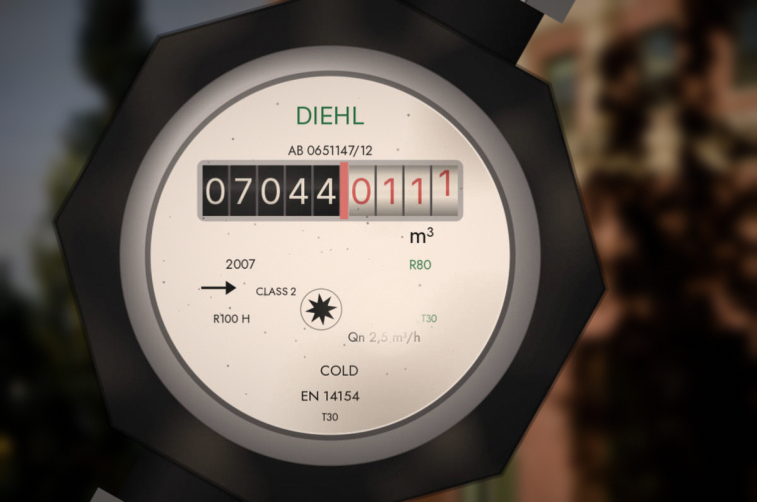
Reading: 7044.0111 m³
